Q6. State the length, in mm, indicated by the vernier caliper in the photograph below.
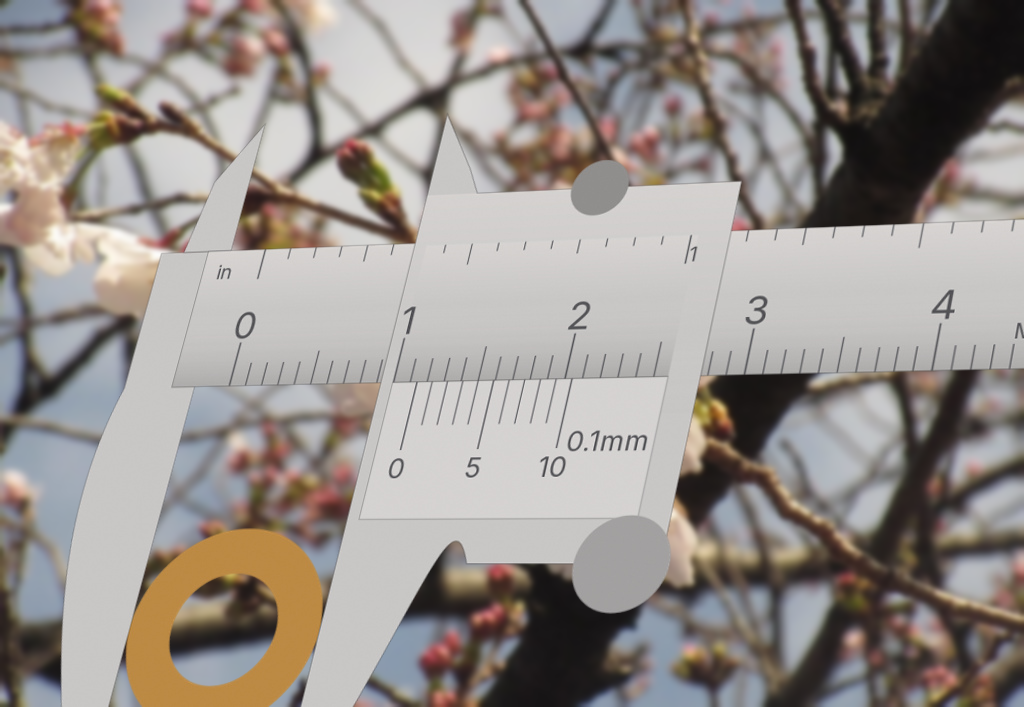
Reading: 11.4 mm
